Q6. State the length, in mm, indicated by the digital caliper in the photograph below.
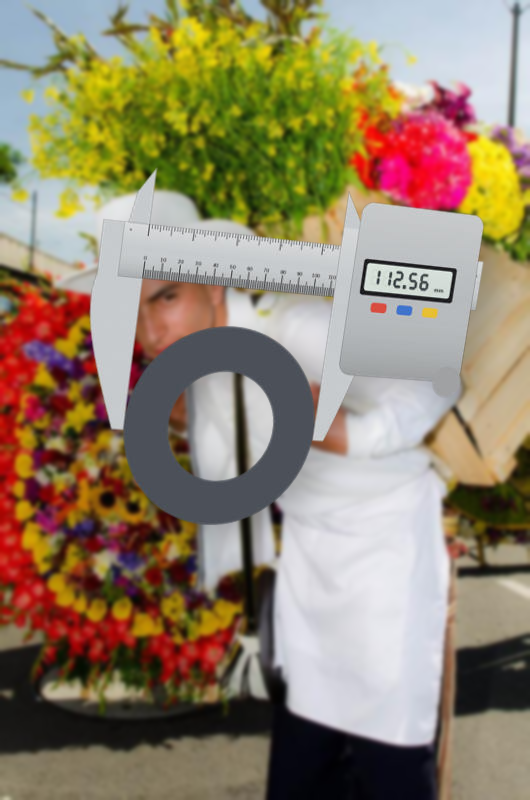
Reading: 112.56 mm
